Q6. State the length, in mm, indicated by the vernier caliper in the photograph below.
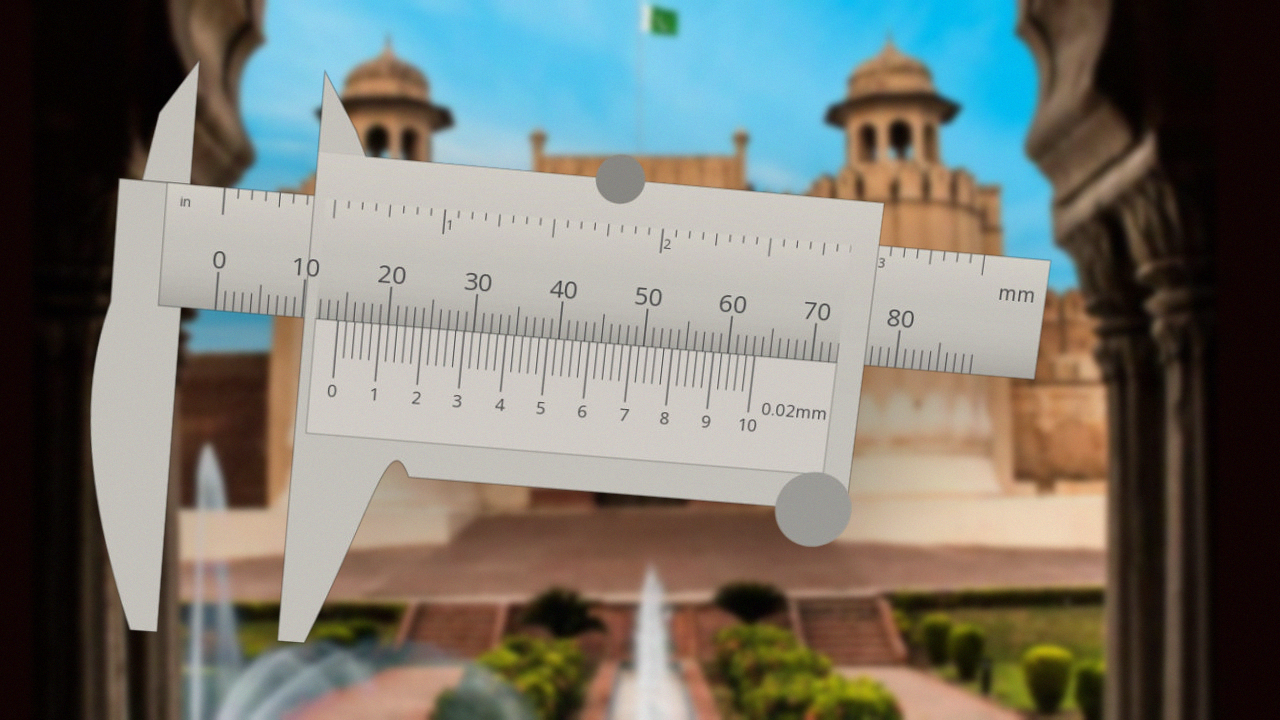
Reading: 14.2 mm
